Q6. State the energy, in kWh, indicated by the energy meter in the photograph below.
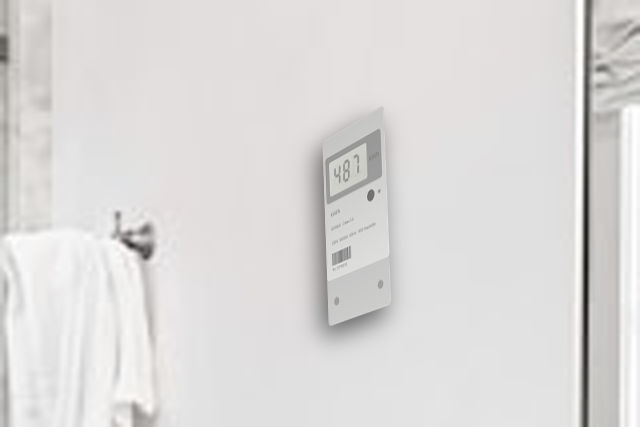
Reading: 487 kWh
